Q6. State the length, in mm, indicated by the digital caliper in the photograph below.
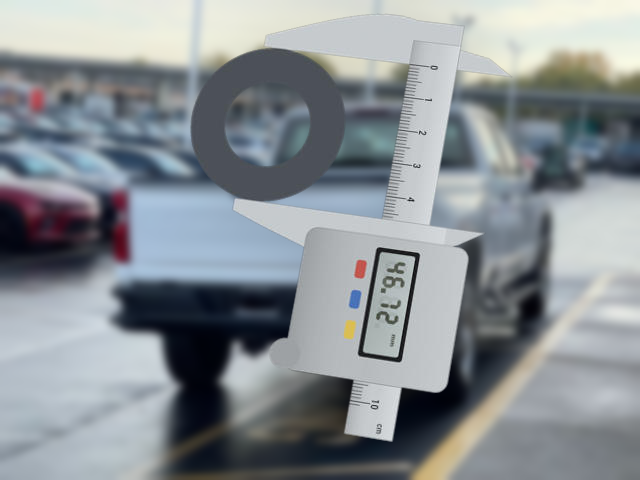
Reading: 46.72 mm
